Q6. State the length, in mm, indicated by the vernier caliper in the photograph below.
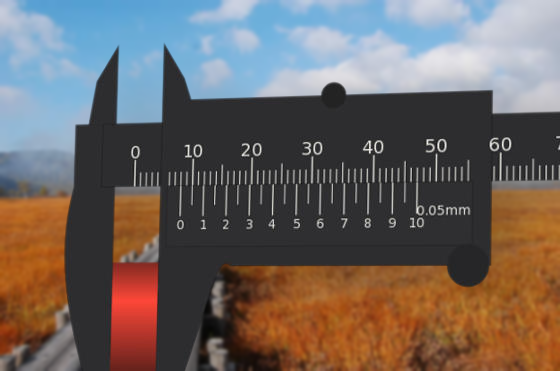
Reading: 8.0 mm
